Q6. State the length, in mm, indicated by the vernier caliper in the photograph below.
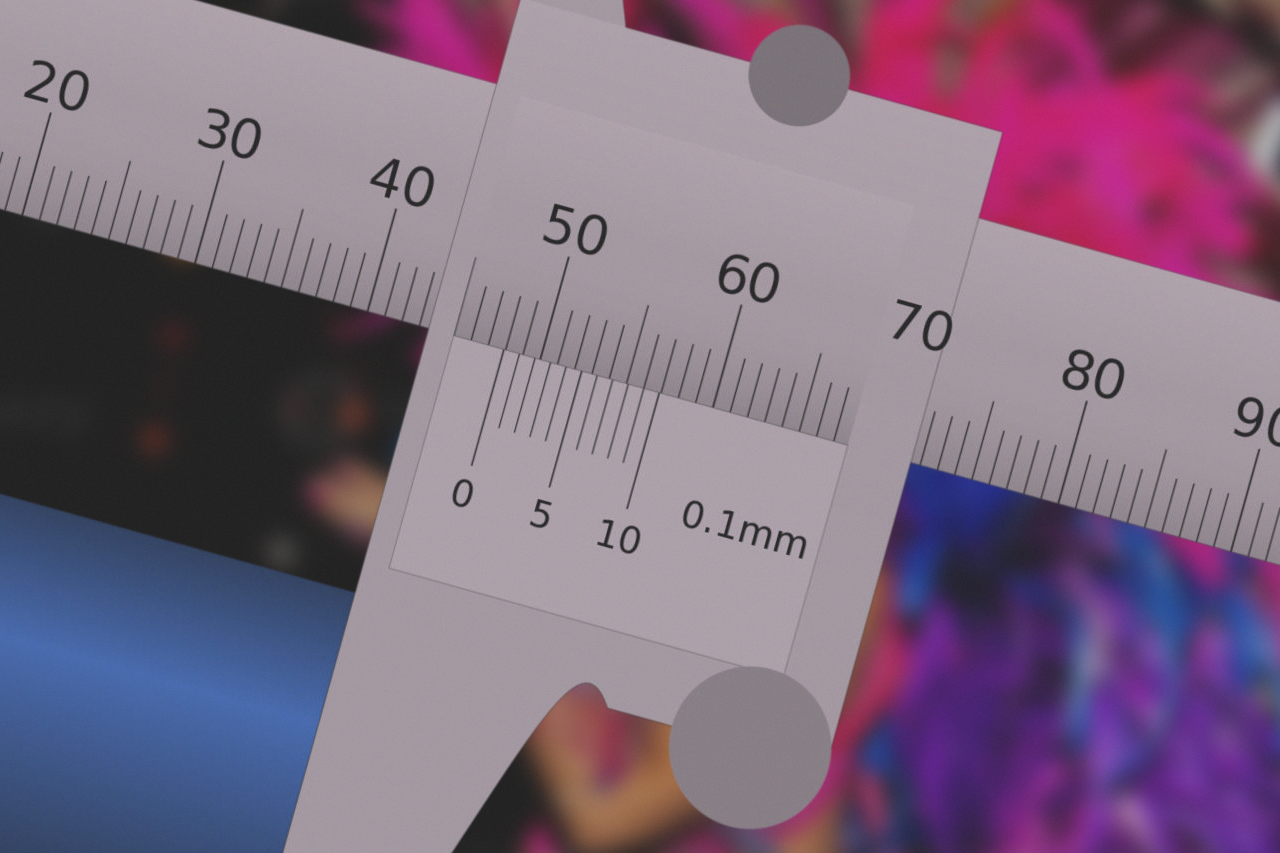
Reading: 47.9 mm
